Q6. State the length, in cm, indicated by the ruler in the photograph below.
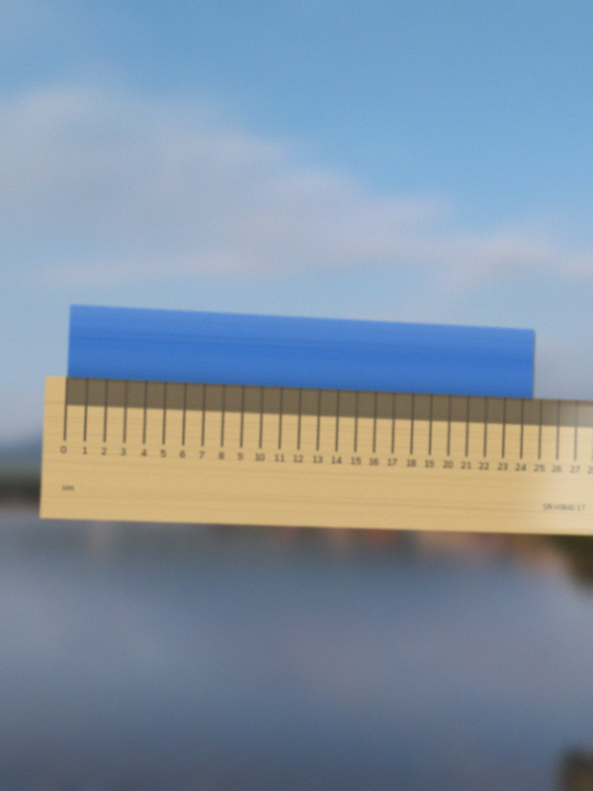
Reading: 24.5 cm
